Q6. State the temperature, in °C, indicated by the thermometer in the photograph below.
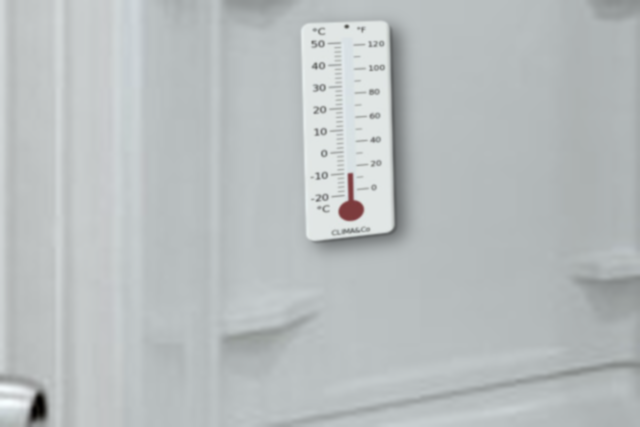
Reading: -10 °C
